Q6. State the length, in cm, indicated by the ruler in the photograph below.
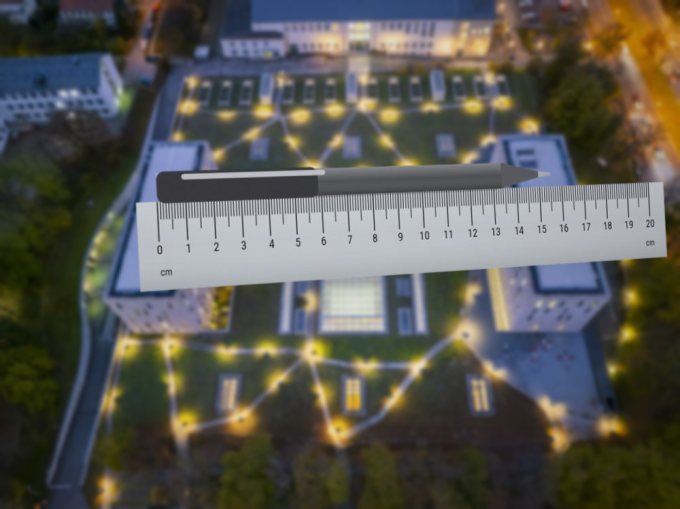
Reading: 15.5 cm
